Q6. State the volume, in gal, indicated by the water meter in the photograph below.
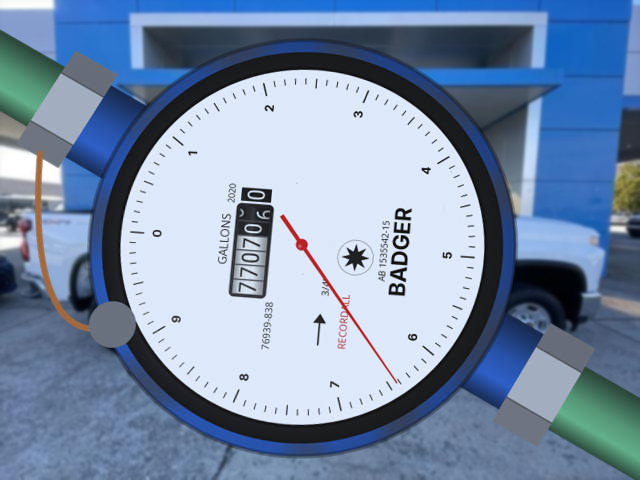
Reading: 7707056.4 gal
